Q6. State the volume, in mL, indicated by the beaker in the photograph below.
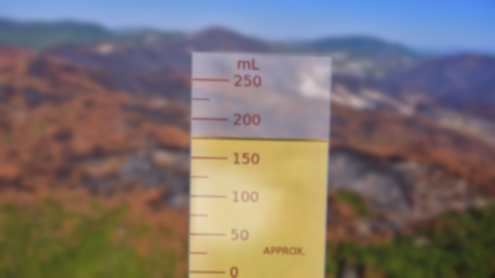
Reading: 175 mL
